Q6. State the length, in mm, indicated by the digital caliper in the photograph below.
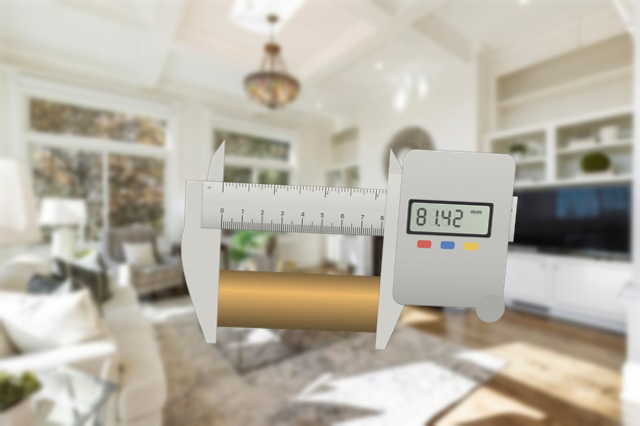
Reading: 81.42 mm
